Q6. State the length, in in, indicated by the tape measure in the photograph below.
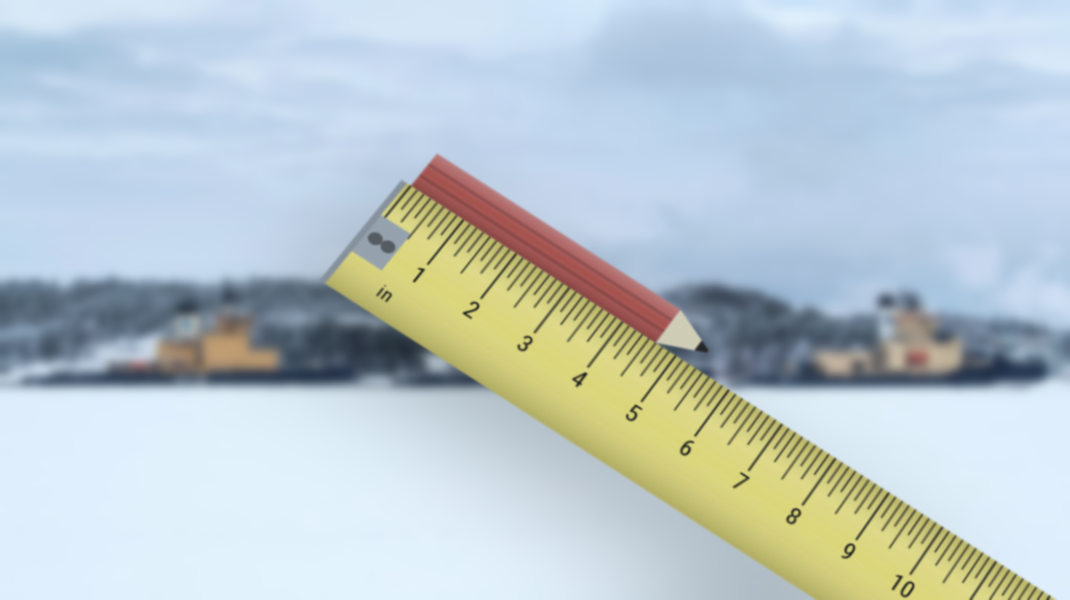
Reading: 5.375 in
